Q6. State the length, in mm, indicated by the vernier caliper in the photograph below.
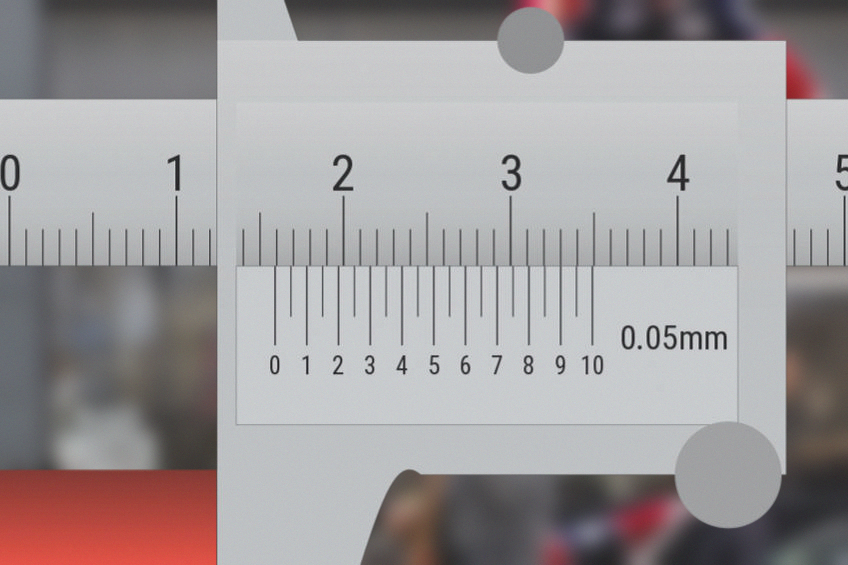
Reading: 15.9 mm
